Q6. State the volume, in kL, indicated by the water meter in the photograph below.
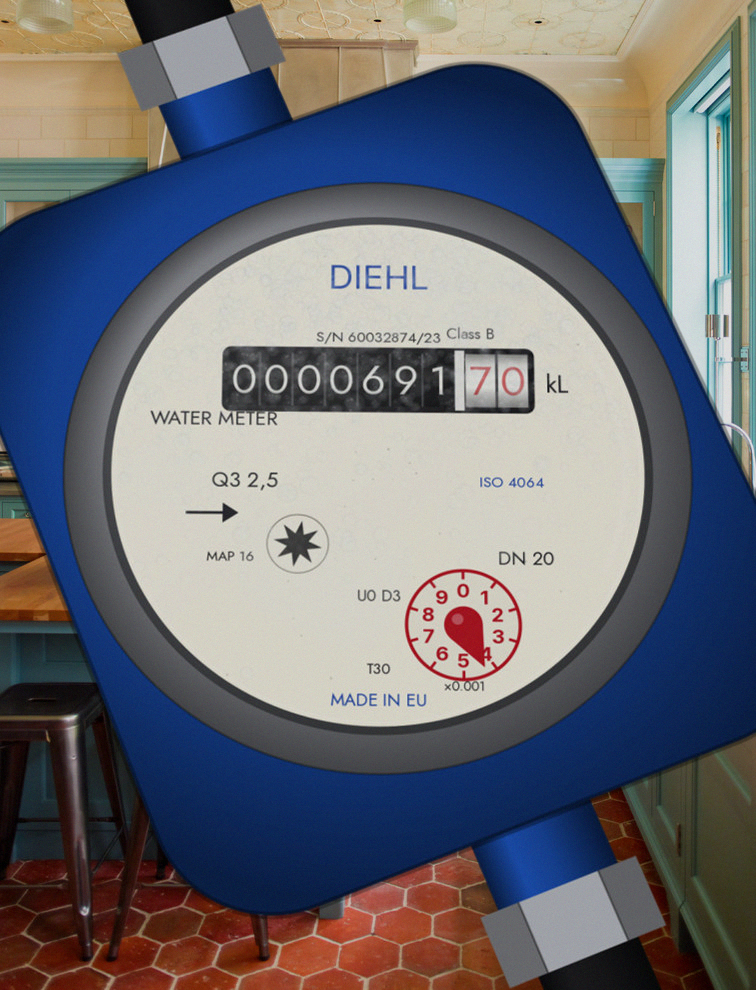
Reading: 691.704 kL
